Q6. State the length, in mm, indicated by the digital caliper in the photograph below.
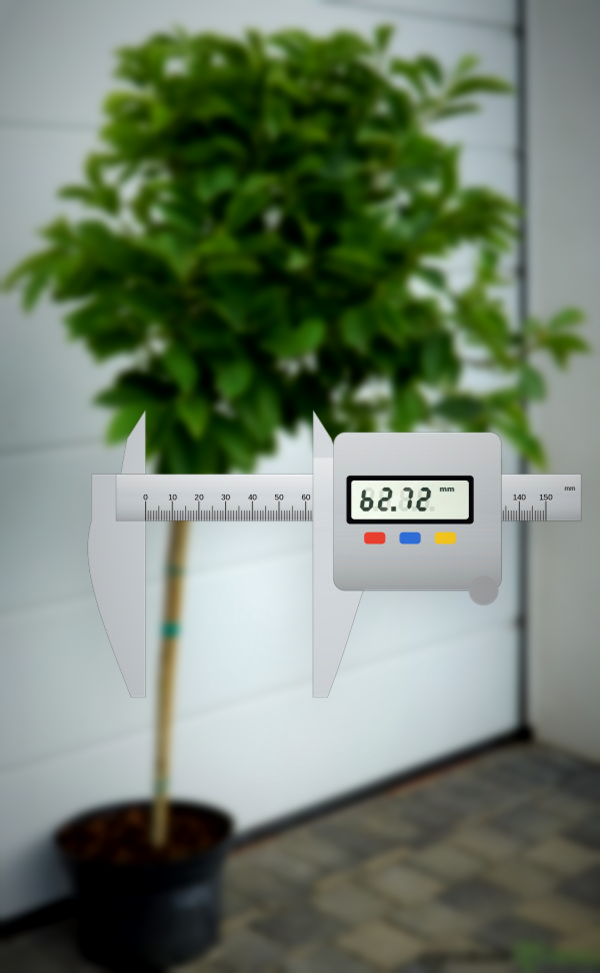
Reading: 62.72 mm
